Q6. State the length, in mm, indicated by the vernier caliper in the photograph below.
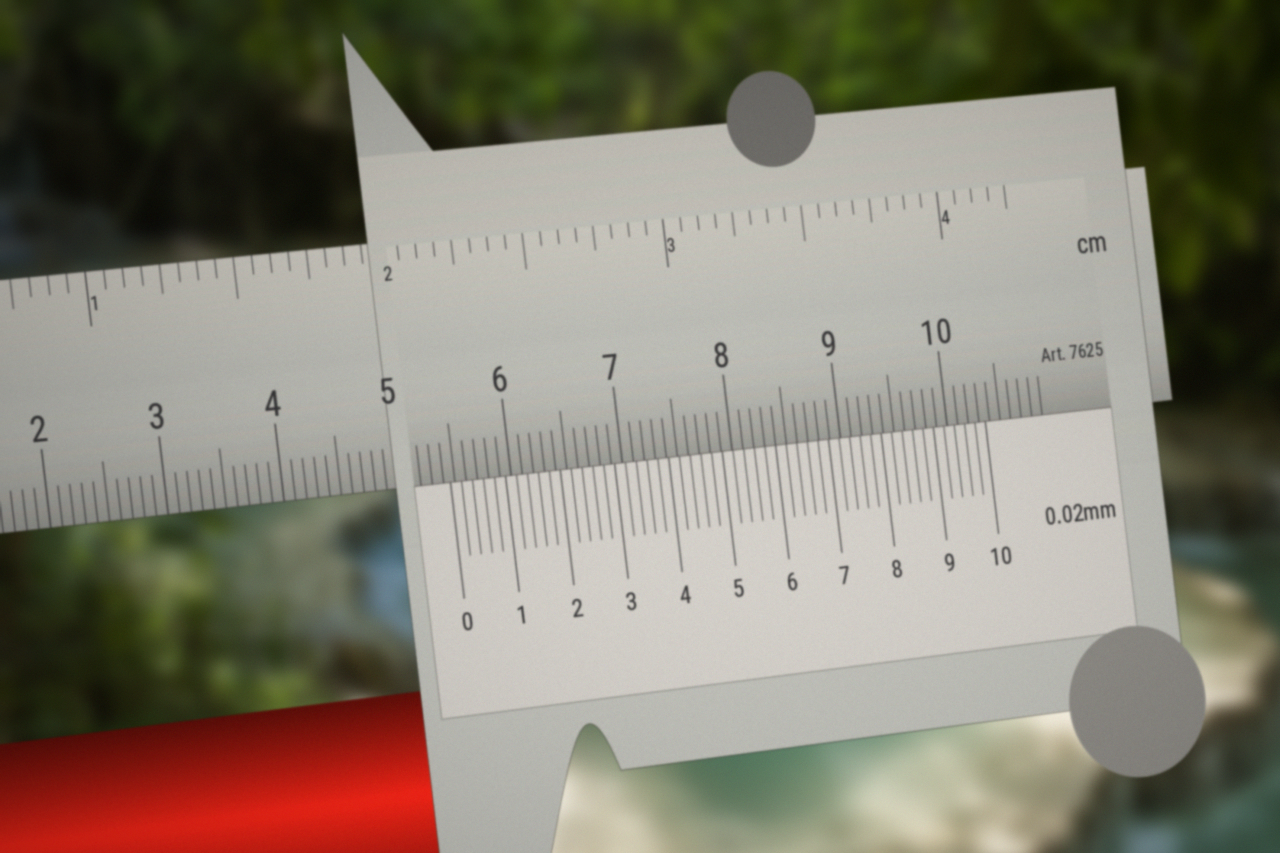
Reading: 54.6 mm
